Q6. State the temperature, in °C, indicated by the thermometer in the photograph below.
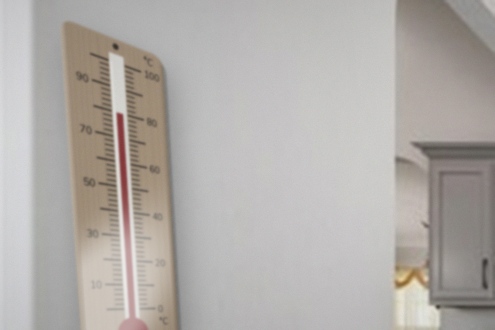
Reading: 80 °C
